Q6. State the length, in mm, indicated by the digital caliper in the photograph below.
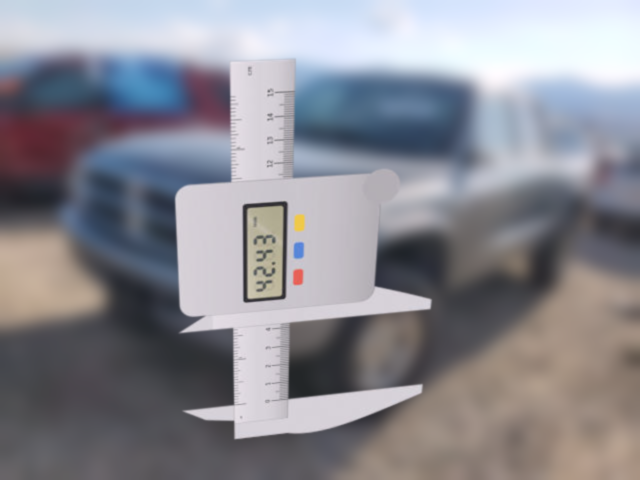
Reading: 42.43 mm
